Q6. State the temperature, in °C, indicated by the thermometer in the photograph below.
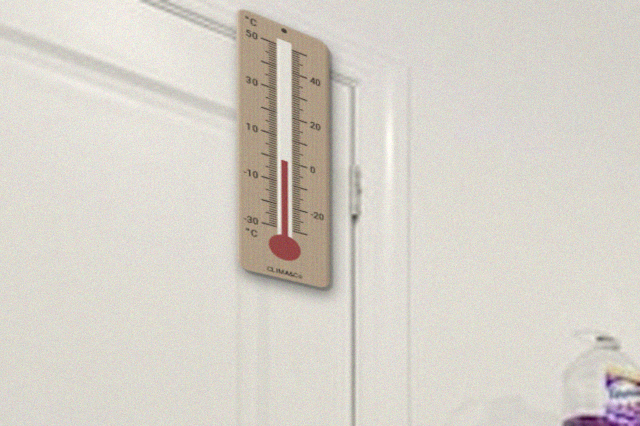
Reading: 0 °C
